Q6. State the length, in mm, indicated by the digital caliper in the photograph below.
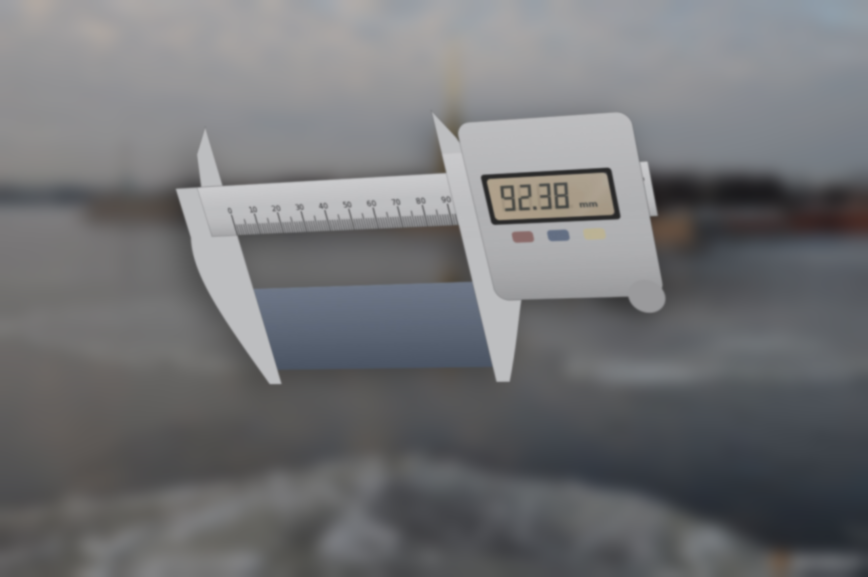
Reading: 92.38 mm
